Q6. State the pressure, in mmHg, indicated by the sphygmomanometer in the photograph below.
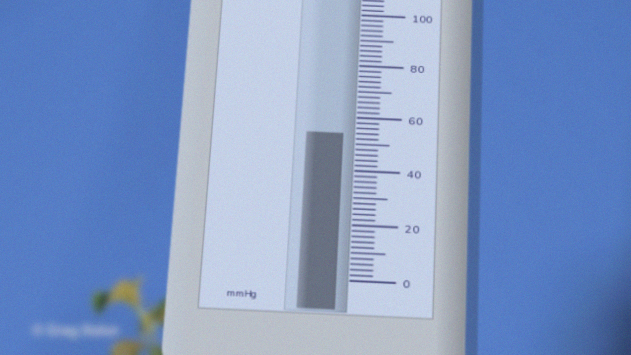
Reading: 54 mmHg
